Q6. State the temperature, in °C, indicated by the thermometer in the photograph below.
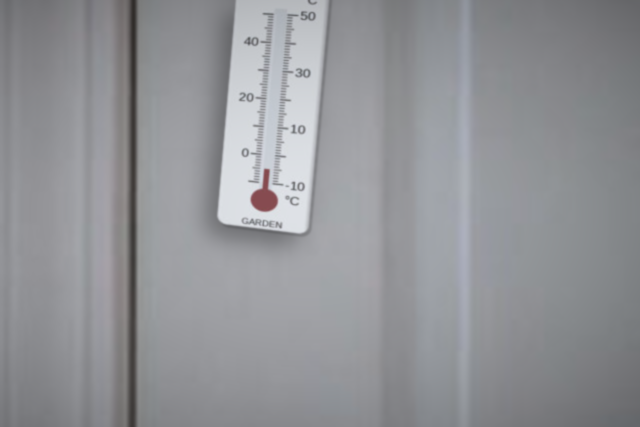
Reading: -5 °C
